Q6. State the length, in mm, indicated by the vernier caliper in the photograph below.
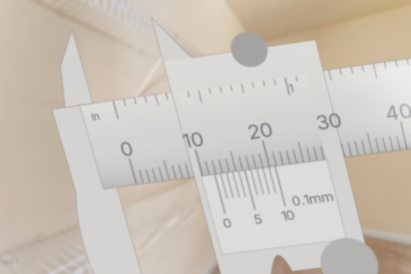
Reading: 11.8 mm
